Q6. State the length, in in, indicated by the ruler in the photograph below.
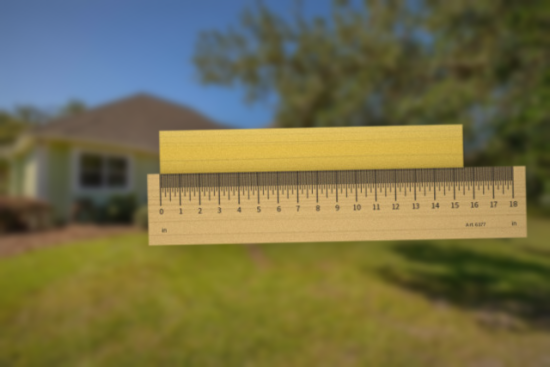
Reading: 15.5 in
